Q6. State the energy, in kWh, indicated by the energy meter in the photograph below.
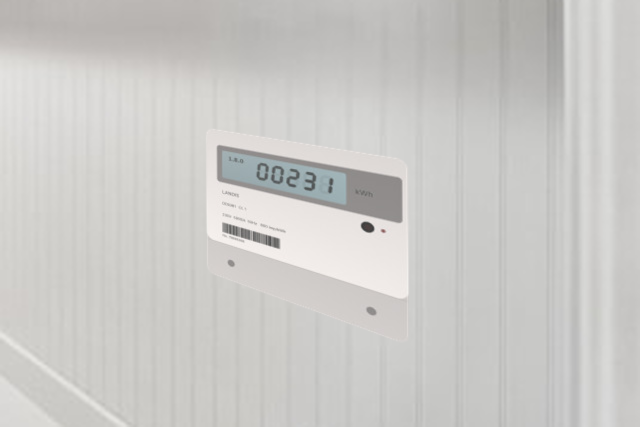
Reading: 231 kWh
